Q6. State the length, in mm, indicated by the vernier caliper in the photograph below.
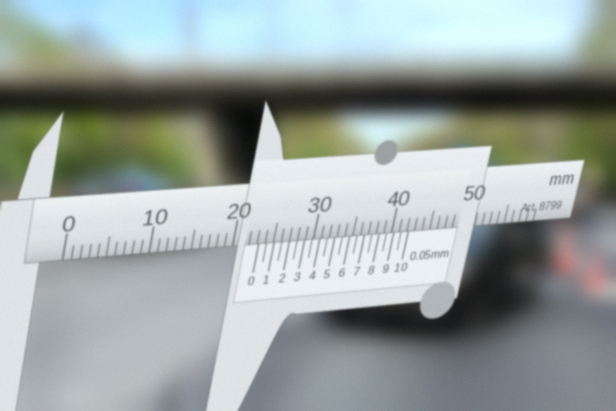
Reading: 23.2 mm
